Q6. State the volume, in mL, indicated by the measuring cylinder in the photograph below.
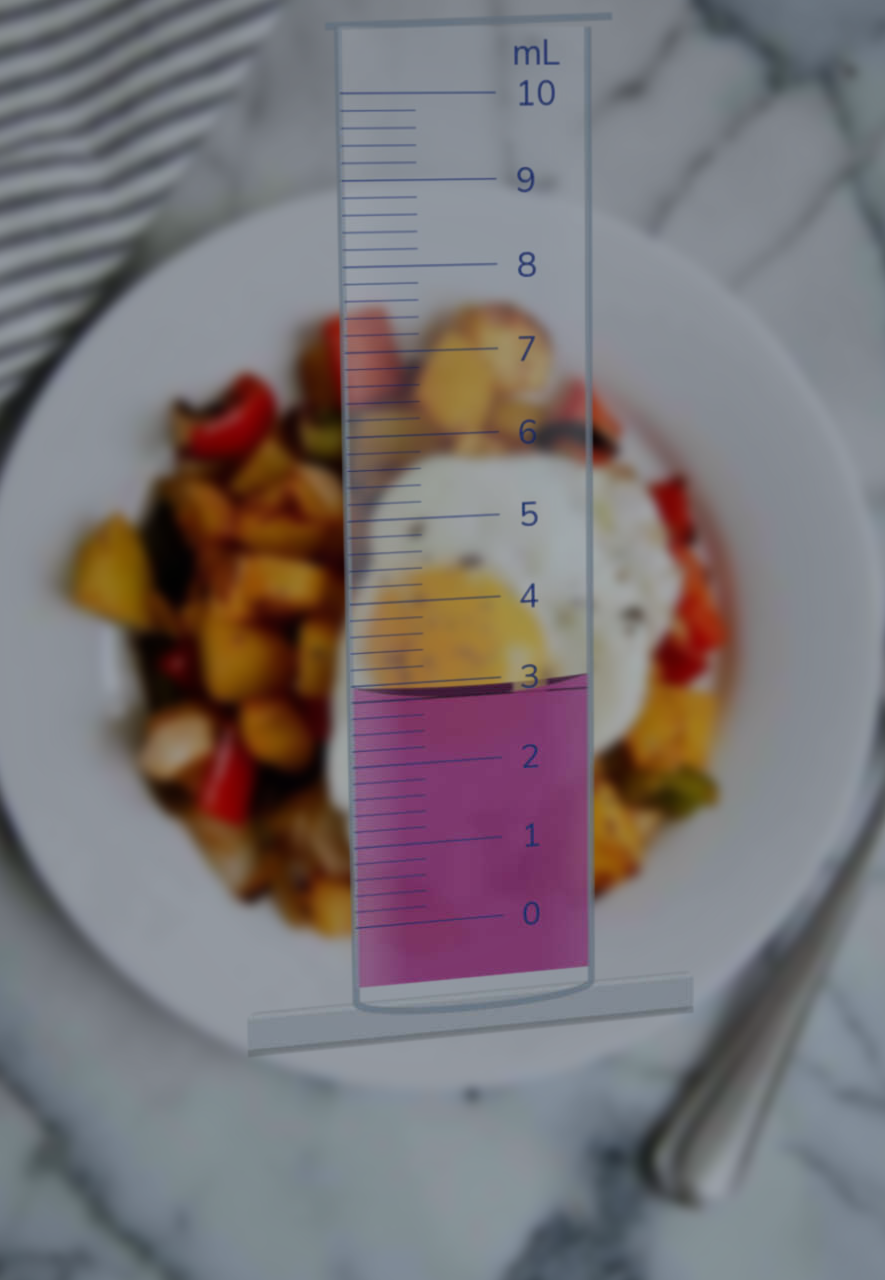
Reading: 2.8 mL
